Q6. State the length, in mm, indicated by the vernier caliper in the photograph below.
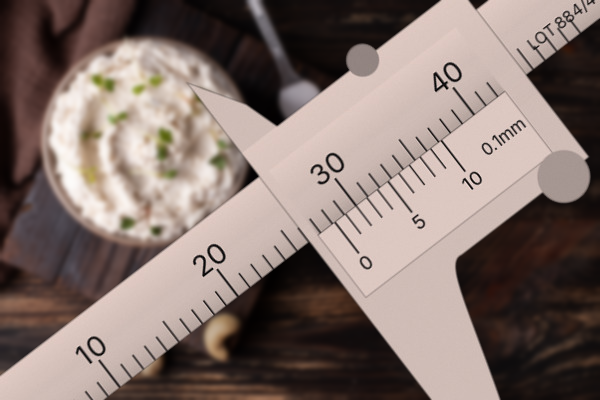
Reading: 28.2 mm
